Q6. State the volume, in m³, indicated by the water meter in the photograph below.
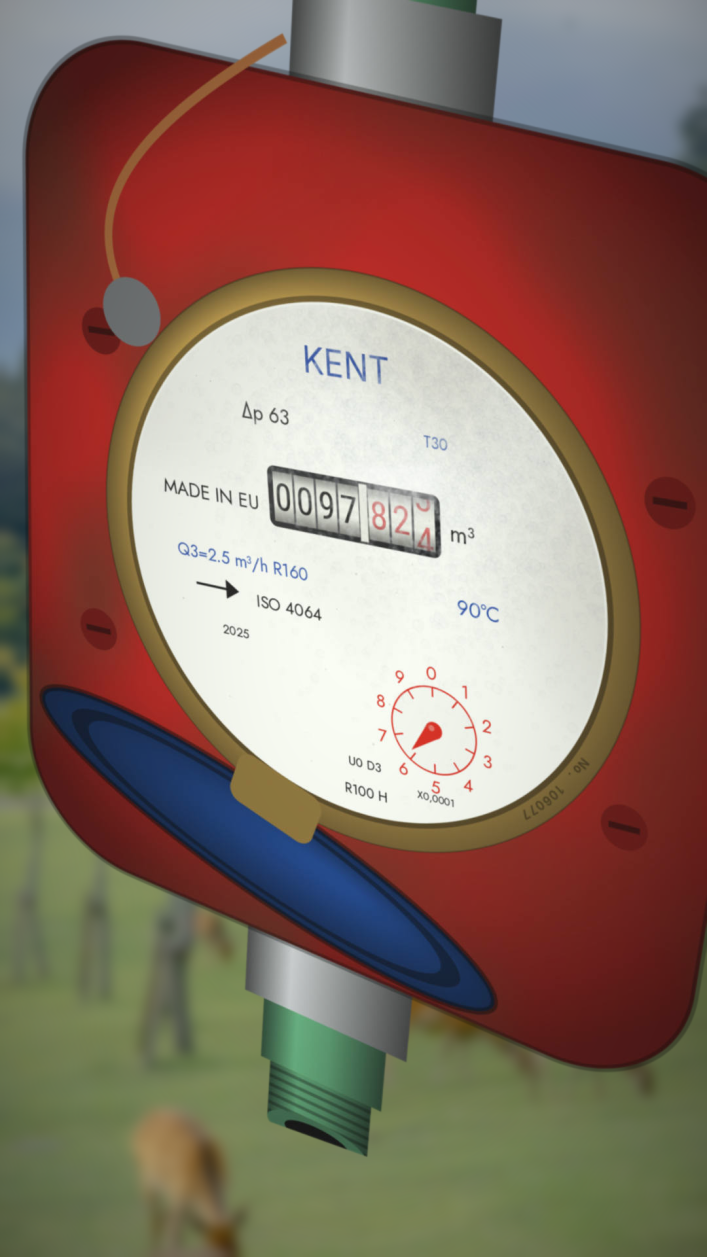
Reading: 97.8236 m³
